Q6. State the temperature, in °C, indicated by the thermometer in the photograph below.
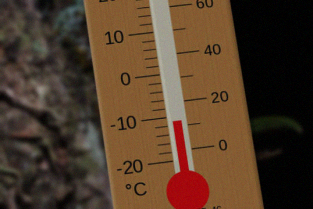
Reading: -11 °C
